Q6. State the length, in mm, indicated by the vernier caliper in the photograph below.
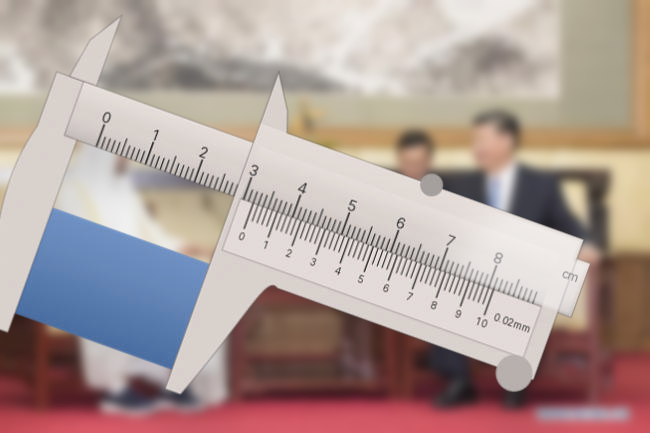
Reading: 32.0 mm
